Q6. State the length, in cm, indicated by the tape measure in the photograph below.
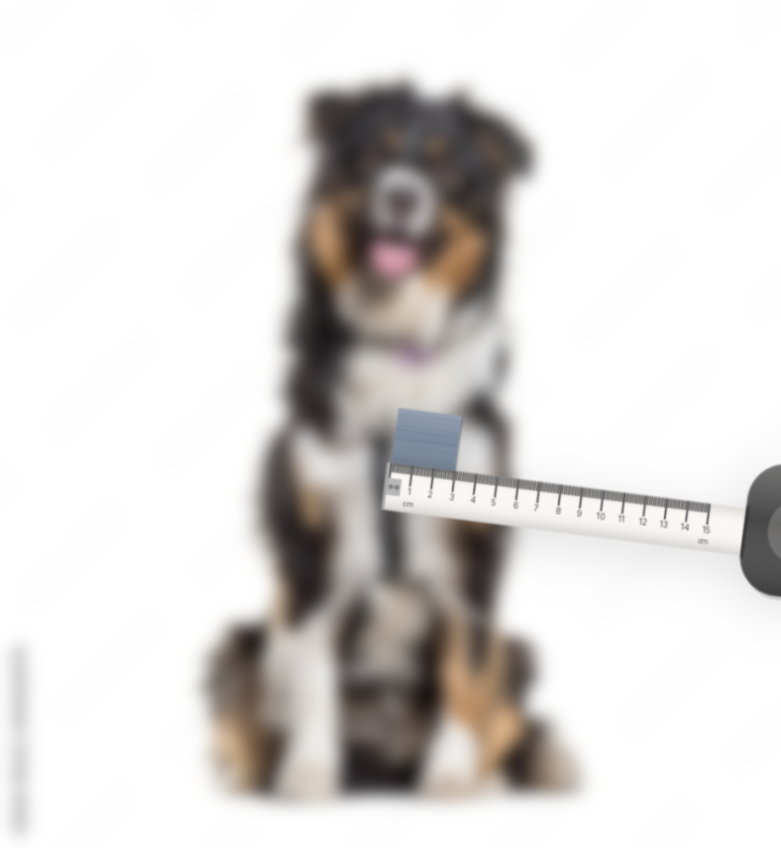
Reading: 3 cm
